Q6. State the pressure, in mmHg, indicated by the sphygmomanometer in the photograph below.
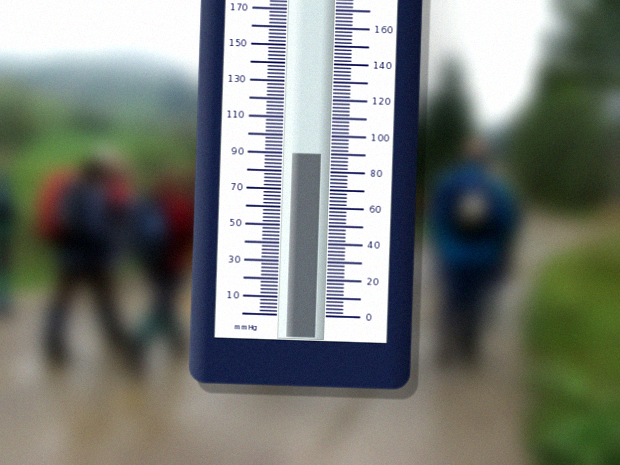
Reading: 90 mmHg
